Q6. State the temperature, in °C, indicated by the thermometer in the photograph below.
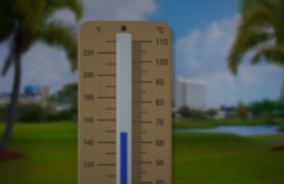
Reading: 65 °C
